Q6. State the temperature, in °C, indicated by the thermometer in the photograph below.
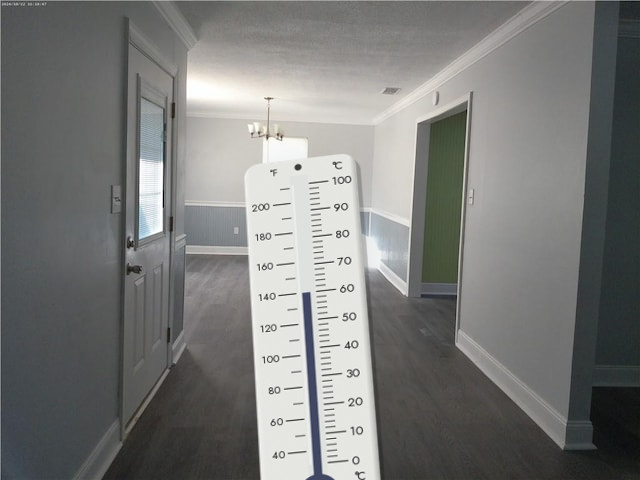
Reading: 60 °C
